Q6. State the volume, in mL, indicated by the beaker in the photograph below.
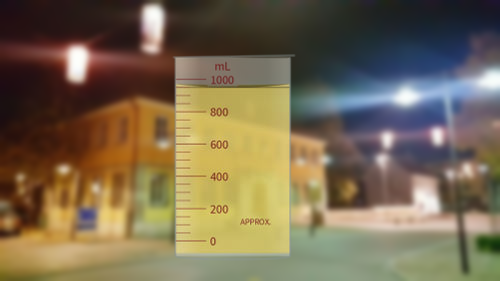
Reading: 950 mL
